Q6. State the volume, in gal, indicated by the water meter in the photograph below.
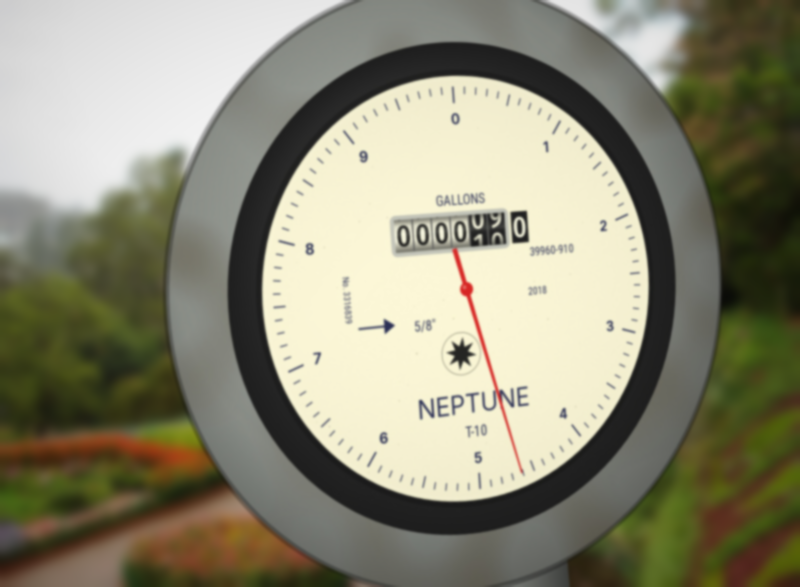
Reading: 94.6 gal
